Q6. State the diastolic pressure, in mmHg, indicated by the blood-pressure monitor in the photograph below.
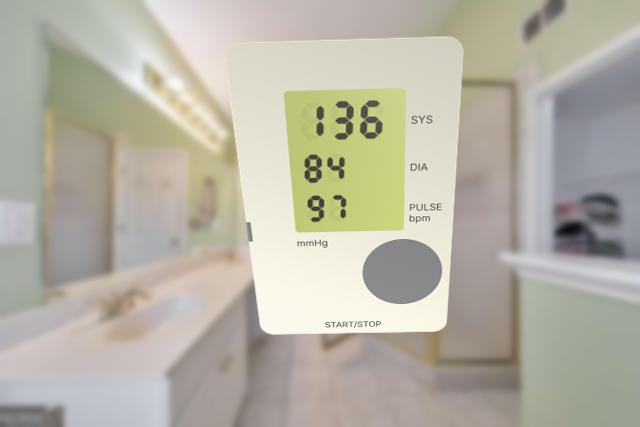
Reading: 84 mmHg
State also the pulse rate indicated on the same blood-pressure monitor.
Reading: 97 bpm
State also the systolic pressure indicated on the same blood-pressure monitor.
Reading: 136 mmHg
